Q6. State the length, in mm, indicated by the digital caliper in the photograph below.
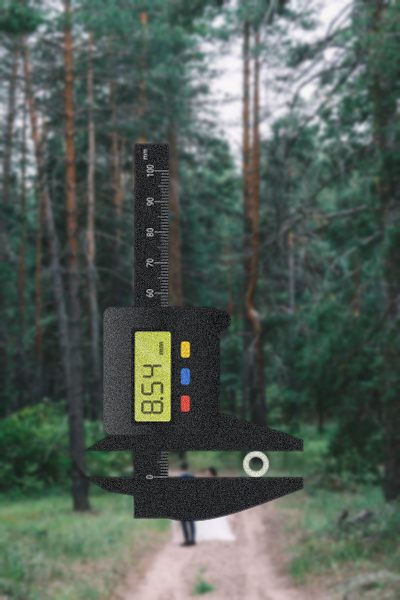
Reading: 8.54 mm
